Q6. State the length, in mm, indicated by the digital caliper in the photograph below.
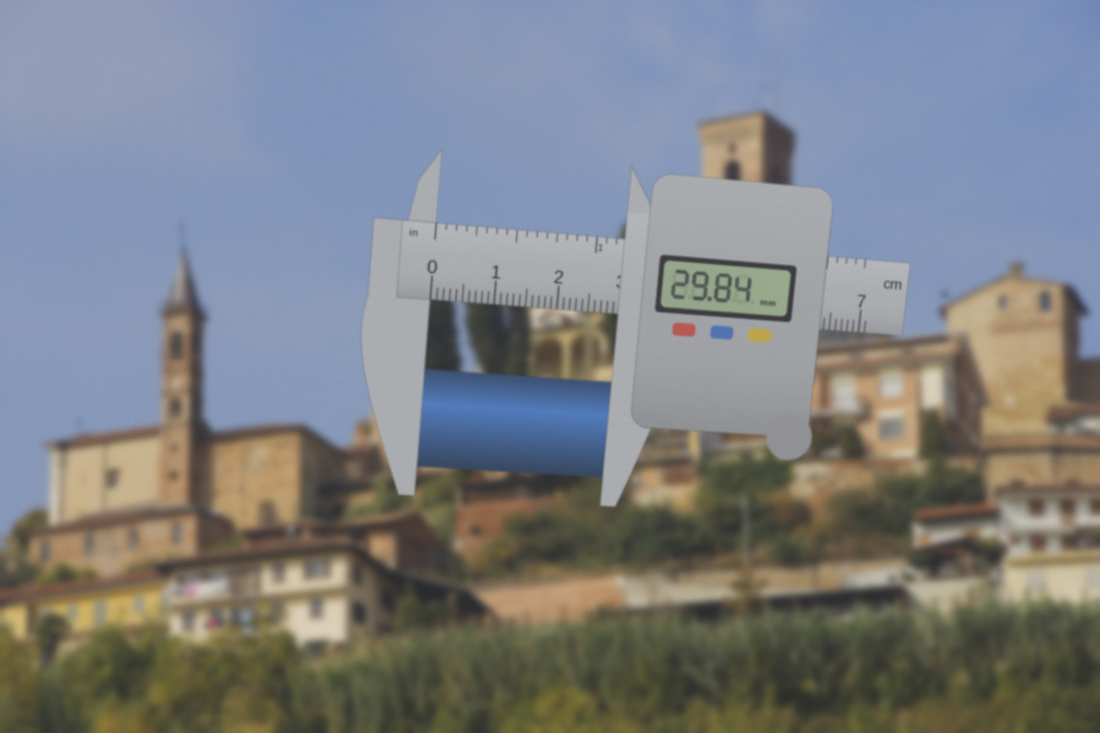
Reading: 29.84 mm
